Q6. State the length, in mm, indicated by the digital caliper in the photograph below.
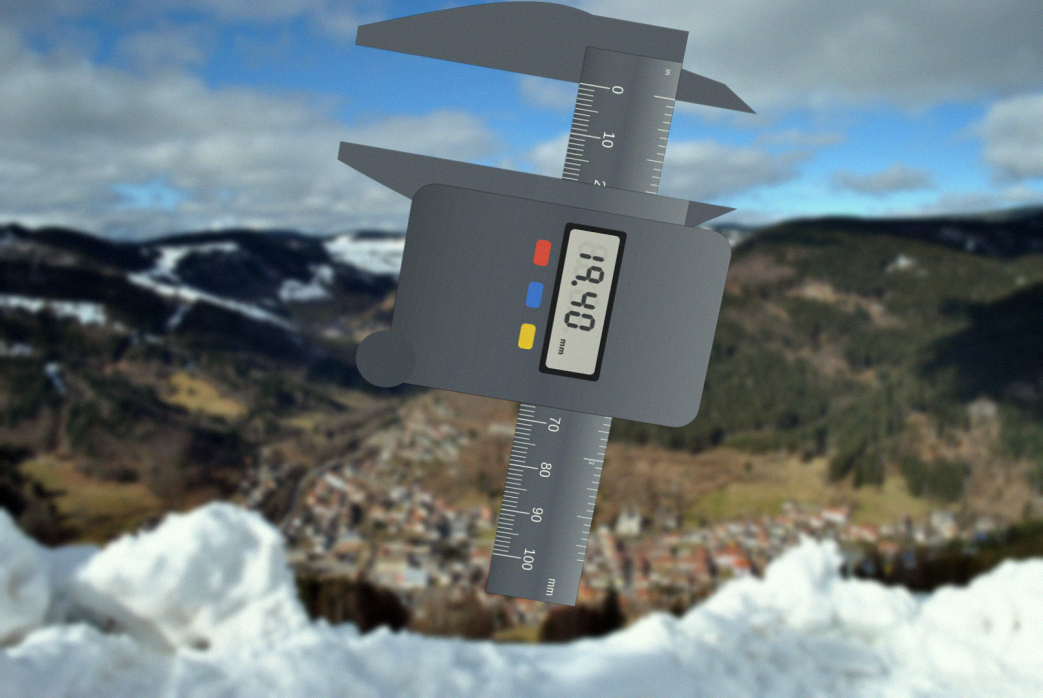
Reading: 19.40 mm
